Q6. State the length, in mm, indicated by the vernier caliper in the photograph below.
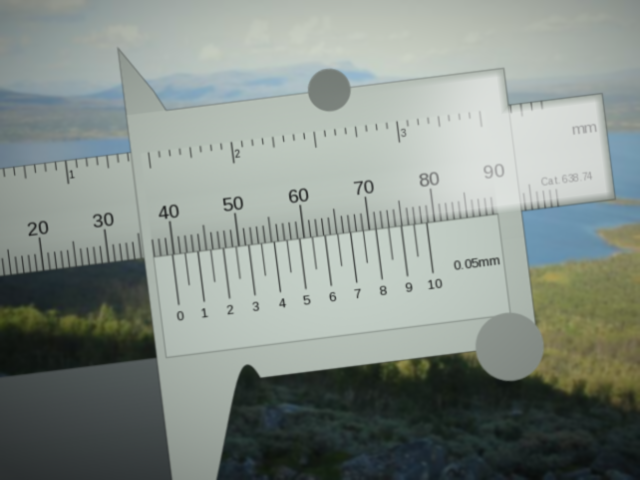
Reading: 39.8 mm
